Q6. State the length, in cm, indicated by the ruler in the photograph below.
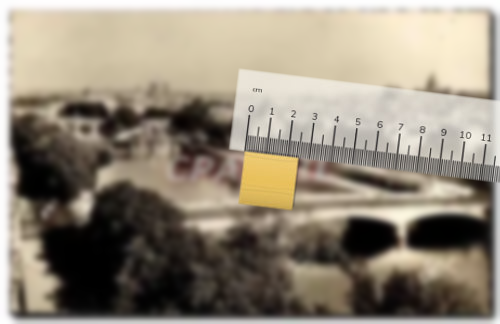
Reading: 2.5 cm
